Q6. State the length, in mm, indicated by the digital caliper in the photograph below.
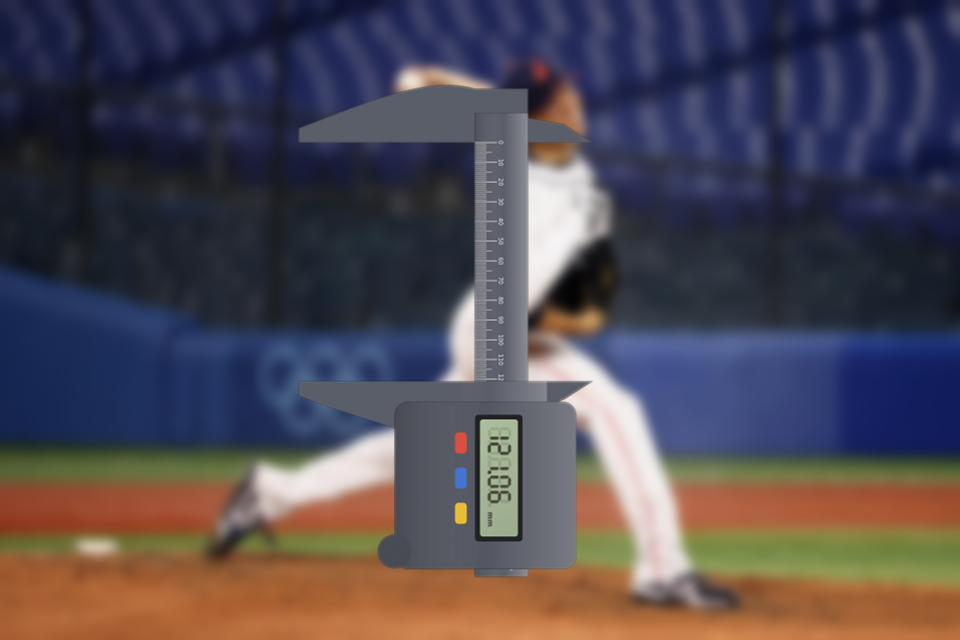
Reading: 121.06 mm
